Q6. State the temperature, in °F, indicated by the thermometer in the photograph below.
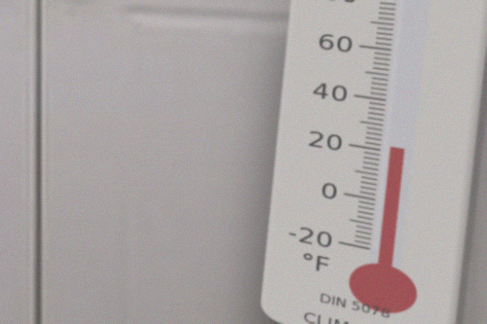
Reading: 22 °F
